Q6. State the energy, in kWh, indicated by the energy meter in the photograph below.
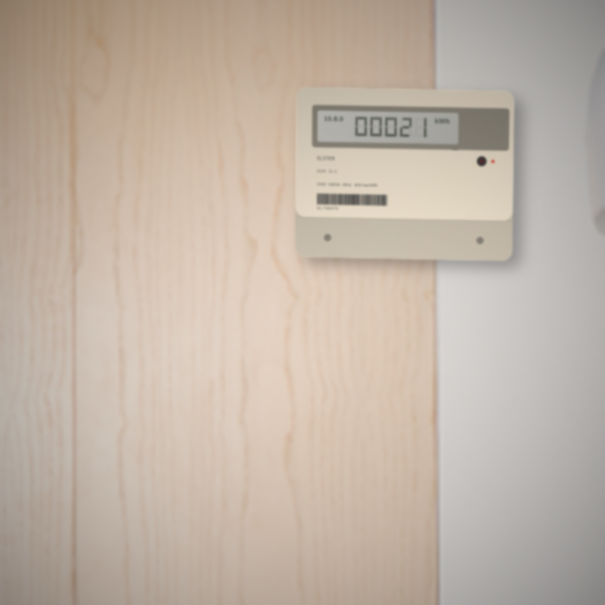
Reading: 21 kWh
